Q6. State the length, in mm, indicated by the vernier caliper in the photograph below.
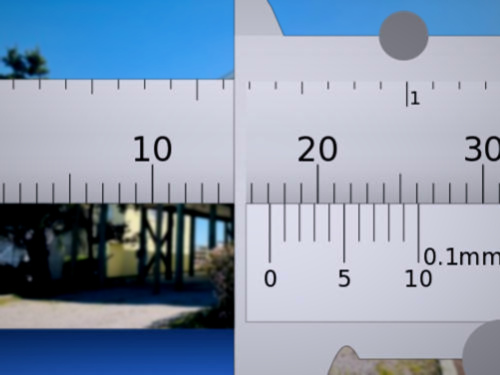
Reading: 17.1 mm
